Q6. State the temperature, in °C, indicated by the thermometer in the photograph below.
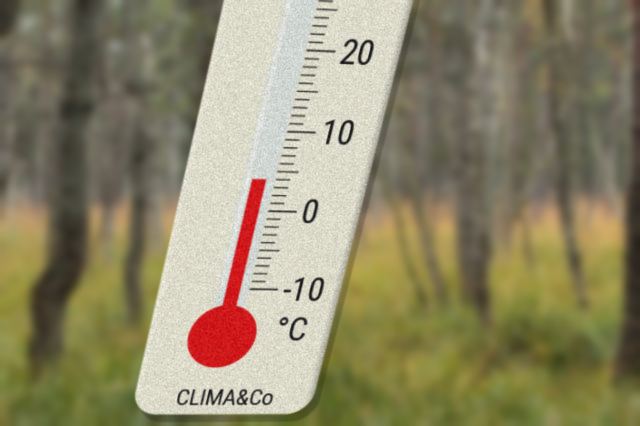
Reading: 4 °C
